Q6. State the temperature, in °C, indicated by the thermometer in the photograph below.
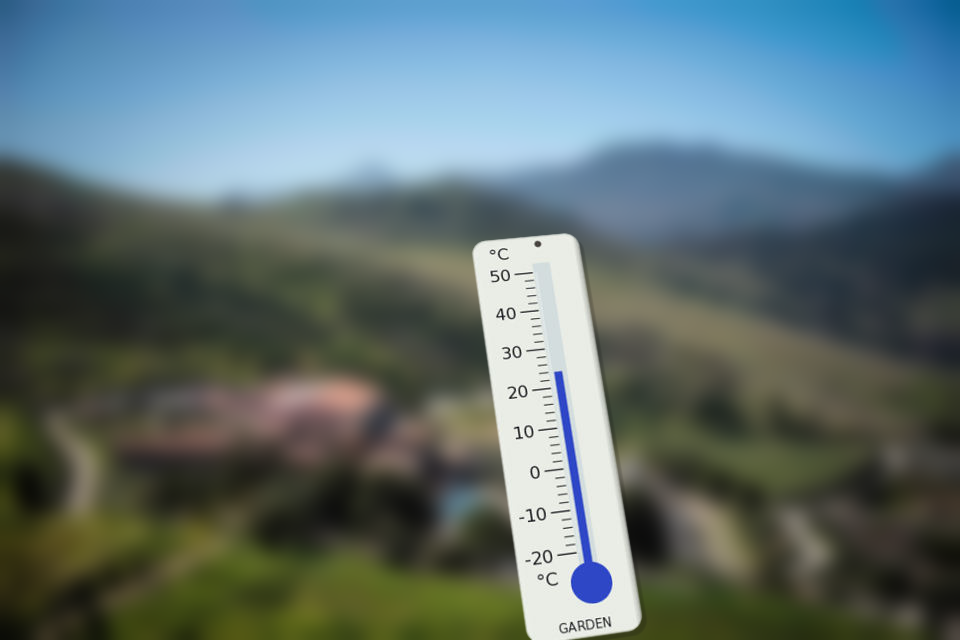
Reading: 24 °C
